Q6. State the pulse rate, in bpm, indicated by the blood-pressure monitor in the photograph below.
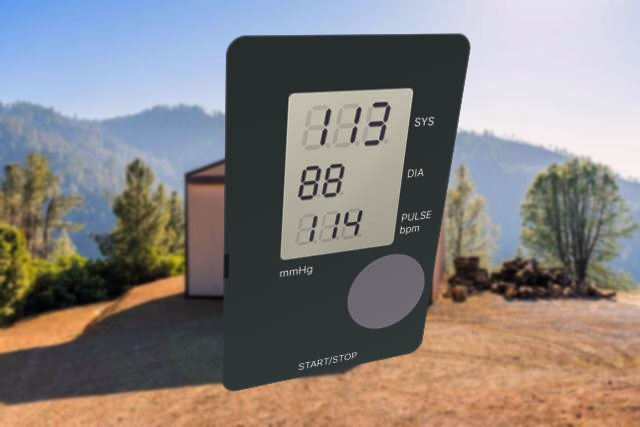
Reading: 114 bpm
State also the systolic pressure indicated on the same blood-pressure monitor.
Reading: 113 mmHg
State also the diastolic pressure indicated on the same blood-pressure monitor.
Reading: 88 mmHg
